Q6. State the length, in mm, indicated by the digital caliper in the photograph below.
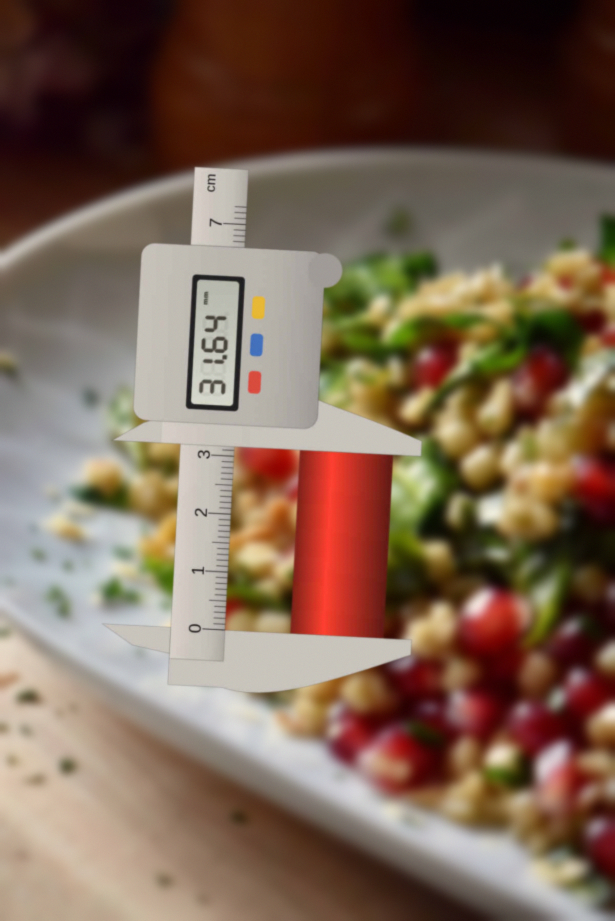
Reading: 31.64 mm
